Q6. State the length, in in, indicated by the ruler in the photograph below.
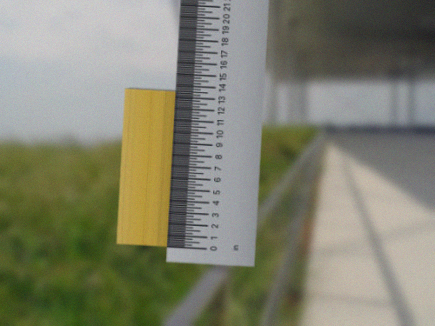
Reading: 13.5 in
